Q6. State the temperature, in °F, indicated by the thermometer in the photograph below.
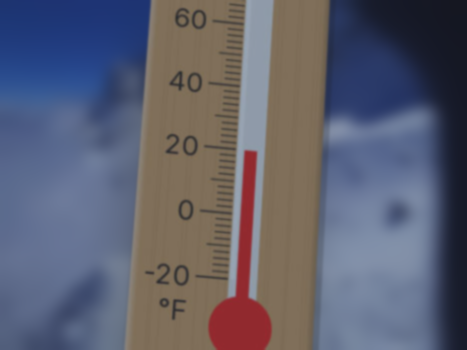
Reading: 20 °F
